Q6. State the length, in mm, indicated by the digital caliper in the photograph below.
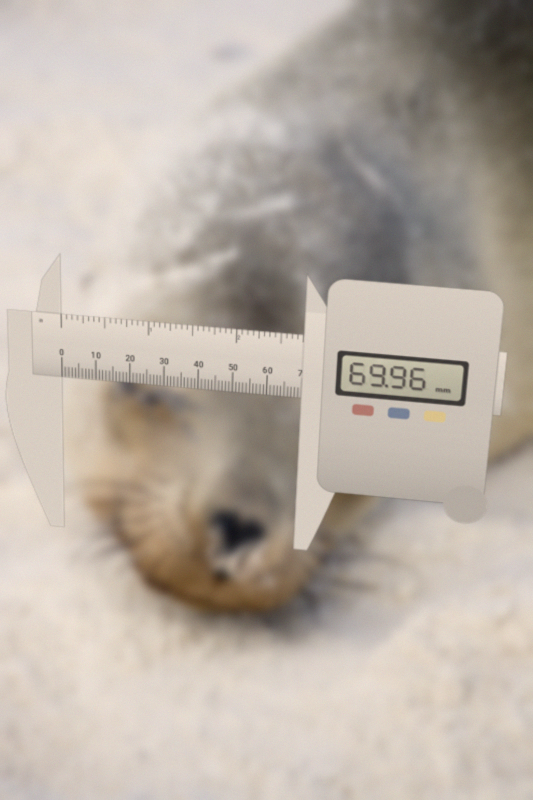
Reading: 69.96 mm
